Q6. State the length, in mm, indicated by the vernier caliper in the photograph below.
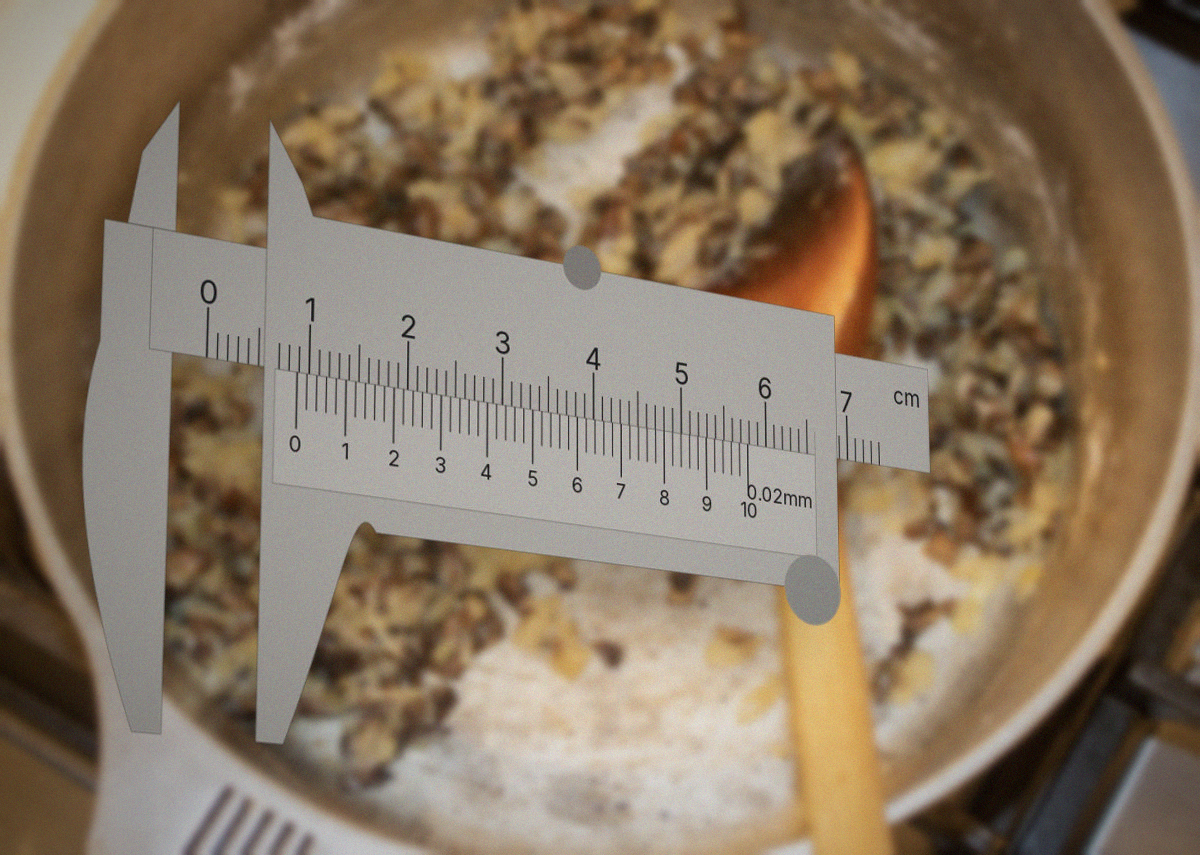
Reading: 8.8 mm
